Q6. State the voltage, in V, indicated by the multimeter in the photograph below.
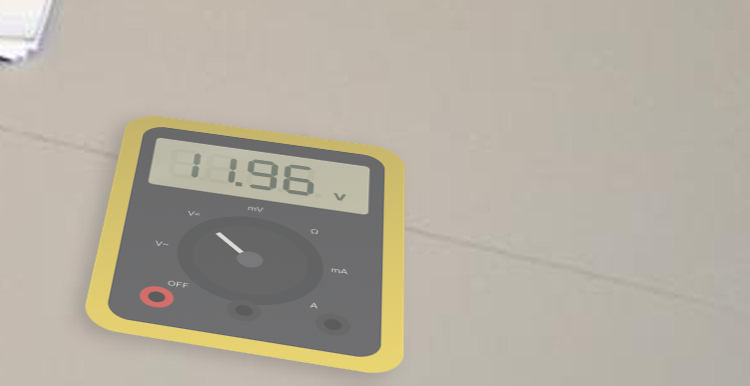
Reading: 11.96 V
